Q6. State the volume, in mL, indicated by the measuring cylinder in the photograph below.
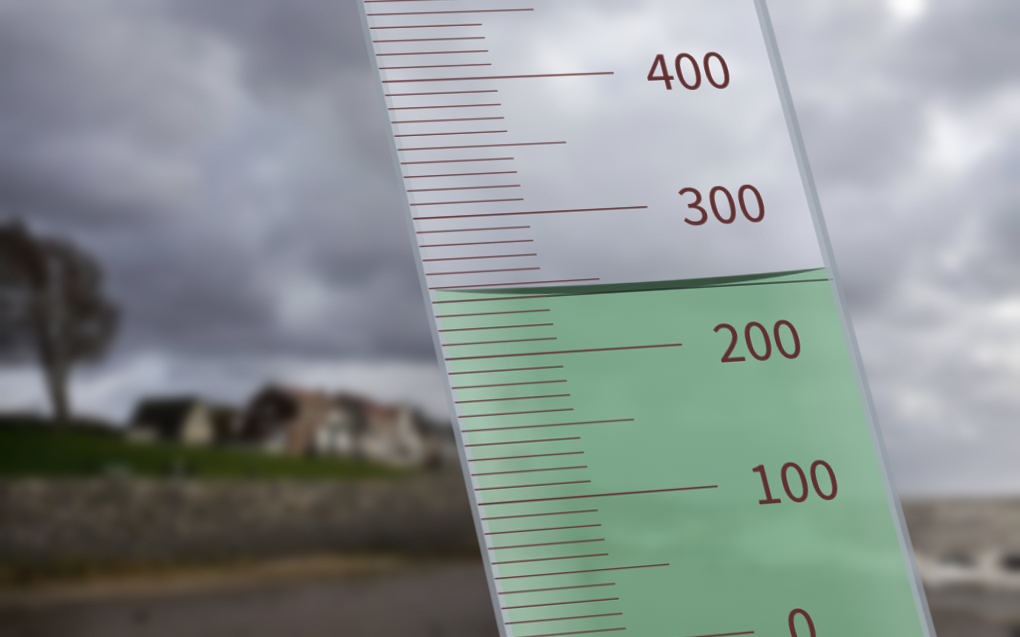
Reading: 240 mL
